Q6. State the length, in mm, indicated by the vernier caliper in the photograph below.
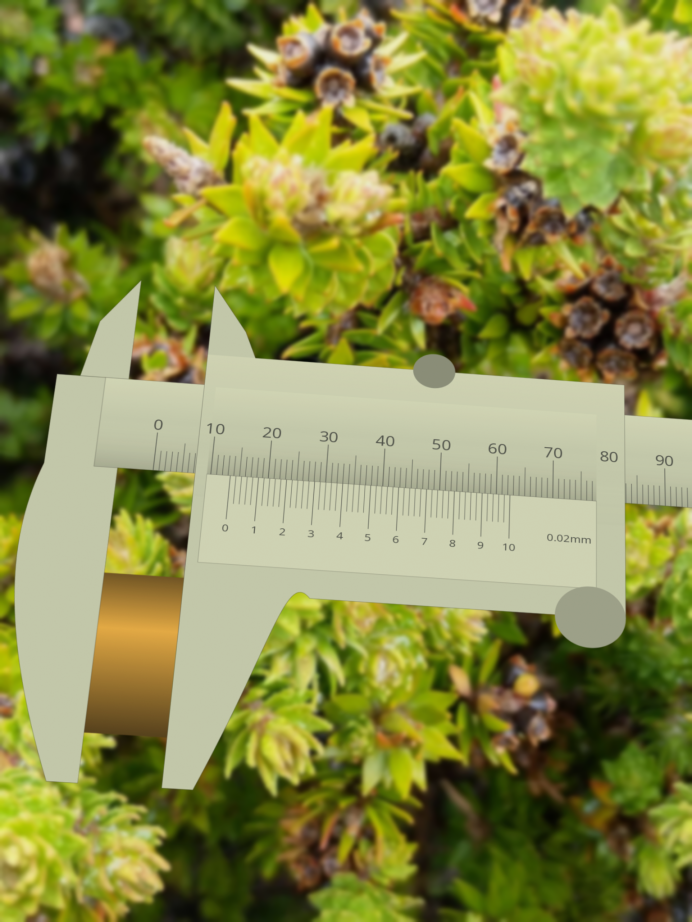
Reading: 13.4 mm
